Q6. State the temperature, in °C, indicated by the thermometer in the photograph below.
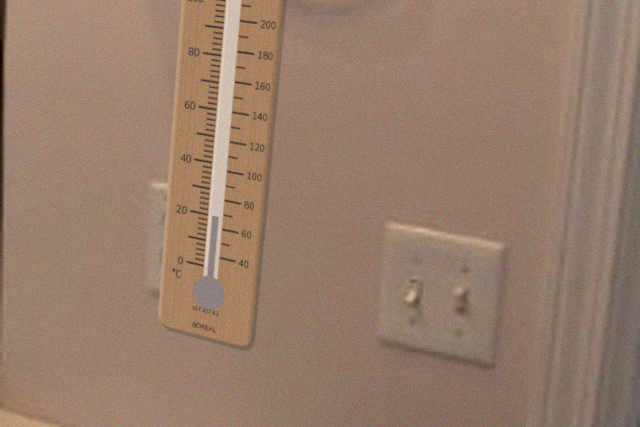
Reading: 20 °C
